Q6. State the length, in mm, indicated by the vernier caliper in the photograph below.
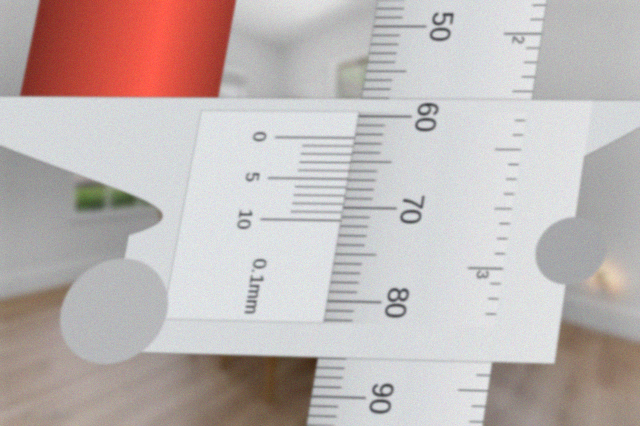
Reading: 62.4 mm
